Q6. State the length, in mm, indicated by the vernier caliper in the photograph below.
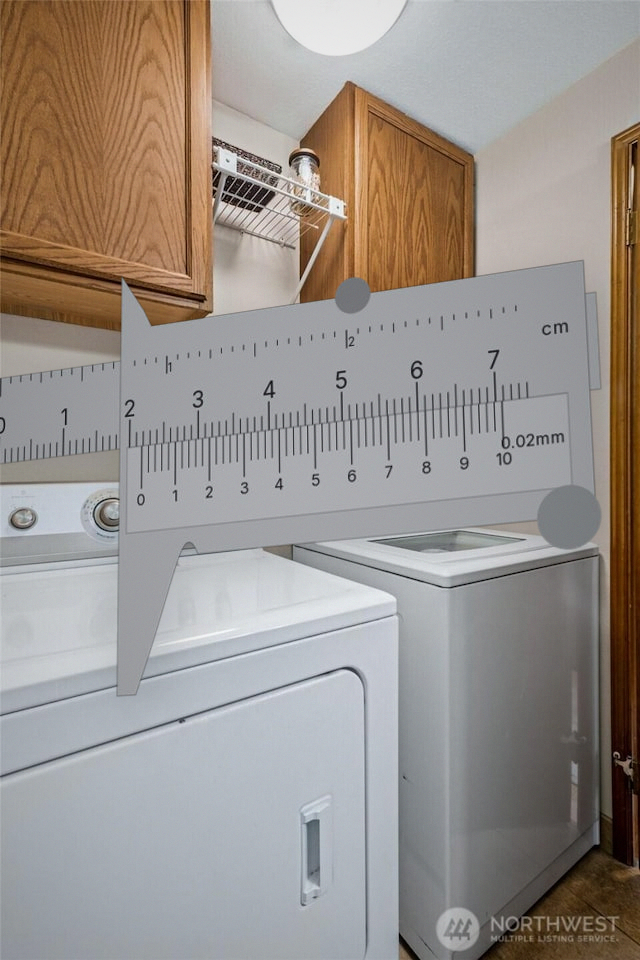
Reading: 21.8 mm
